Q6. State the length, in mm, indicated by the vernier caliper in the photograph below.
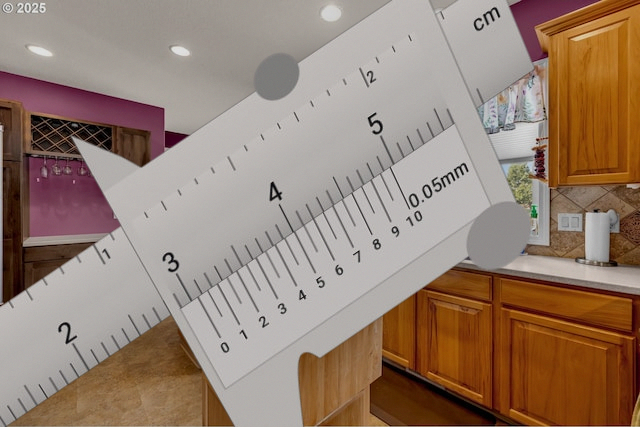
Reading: 30.6 mm
